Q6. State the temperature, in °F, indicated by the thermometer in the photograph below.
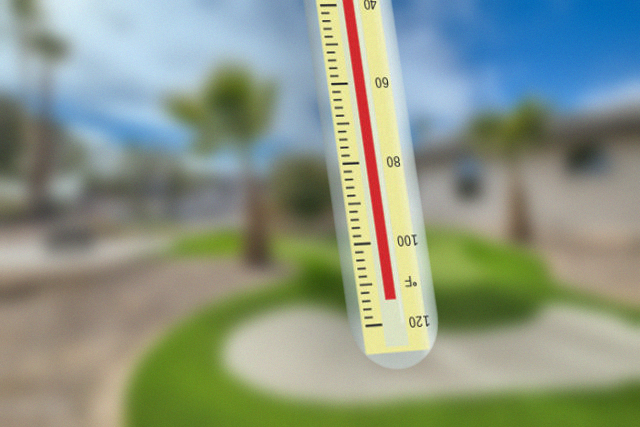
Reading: 114 °F
